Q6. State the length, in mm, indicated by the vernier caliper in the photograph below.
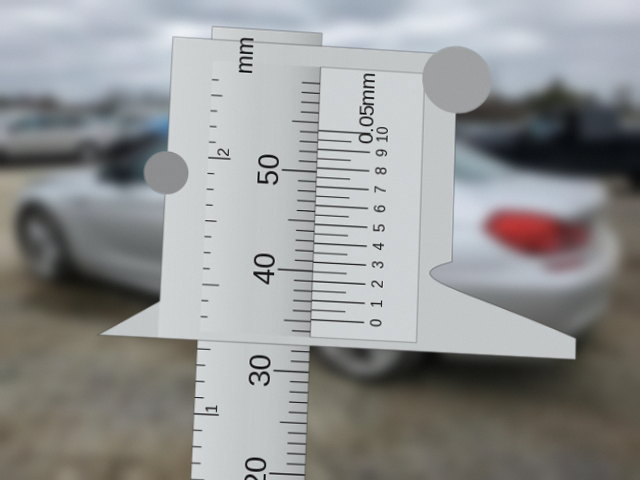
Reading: 35.2 mm
